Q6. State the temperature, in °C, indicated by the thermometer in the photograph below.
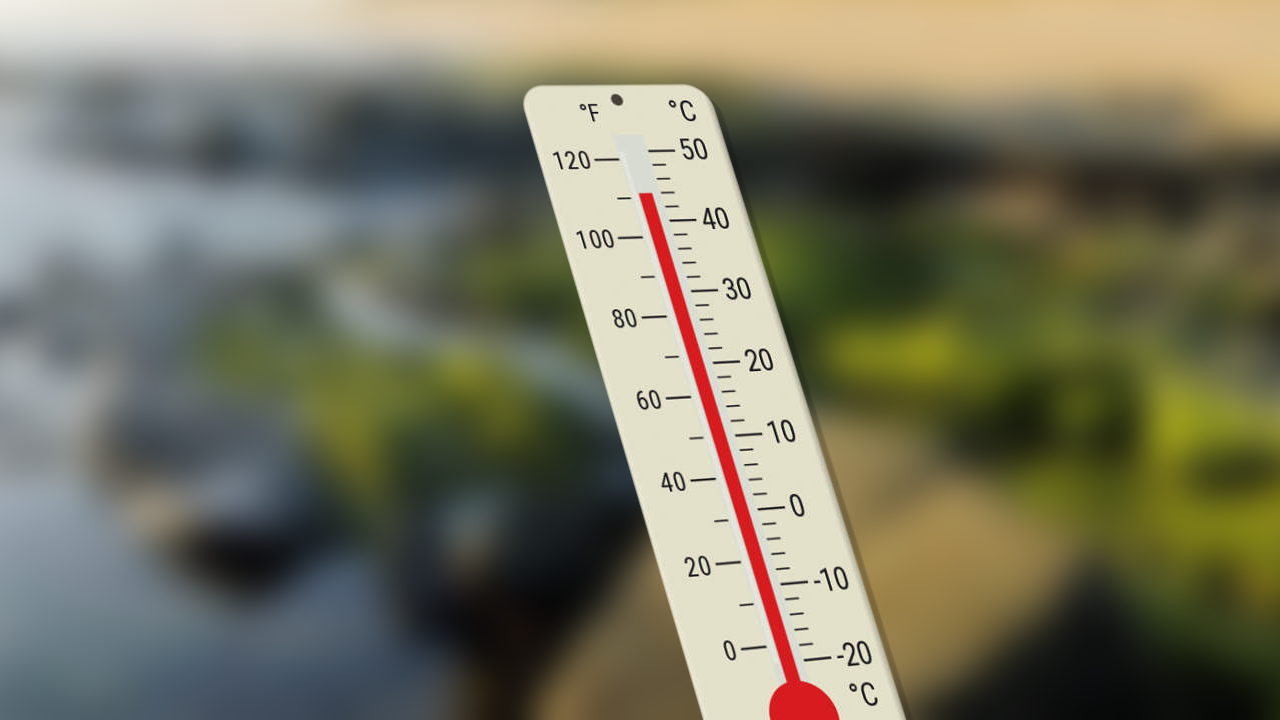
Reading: 44 °C
